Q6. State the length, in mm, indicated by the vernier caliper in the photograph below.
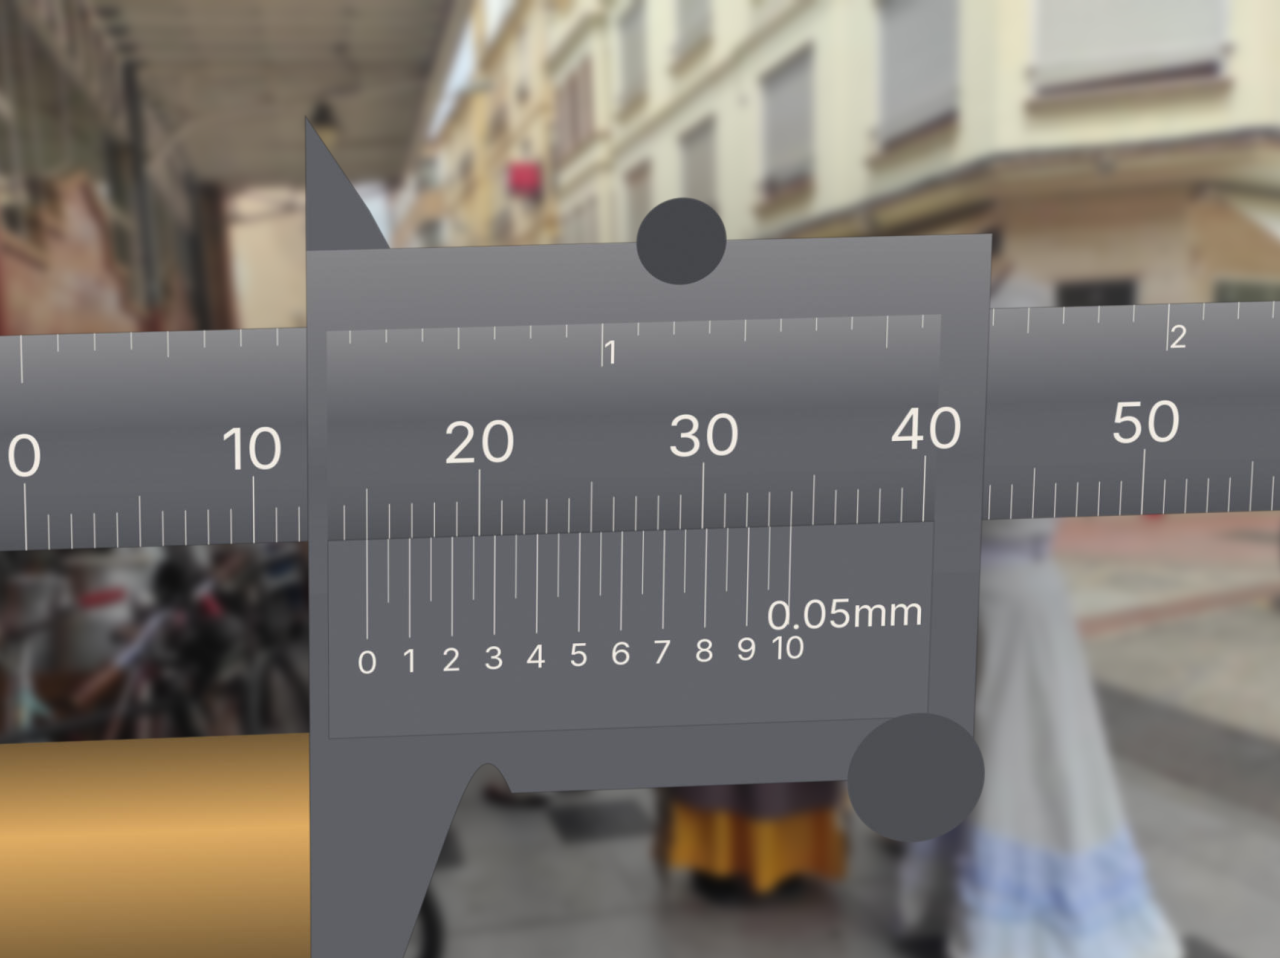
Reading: 15.0 mm
